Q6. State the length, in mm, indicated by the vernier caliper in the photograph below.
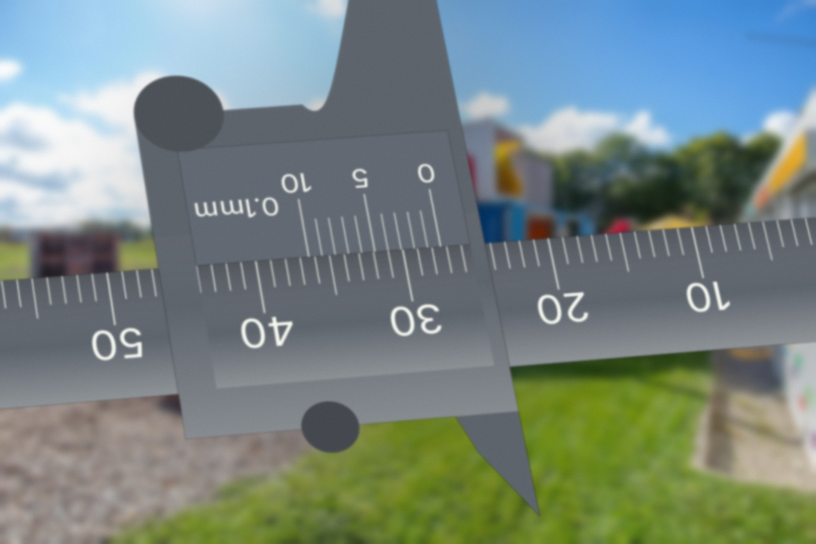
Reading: 27.4 mm
